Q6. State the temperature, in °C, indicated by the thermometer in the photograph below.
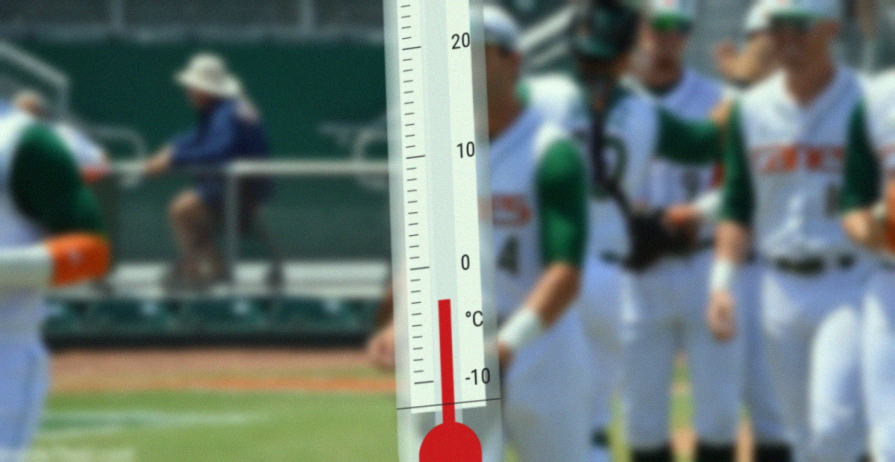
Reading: -3 °C
